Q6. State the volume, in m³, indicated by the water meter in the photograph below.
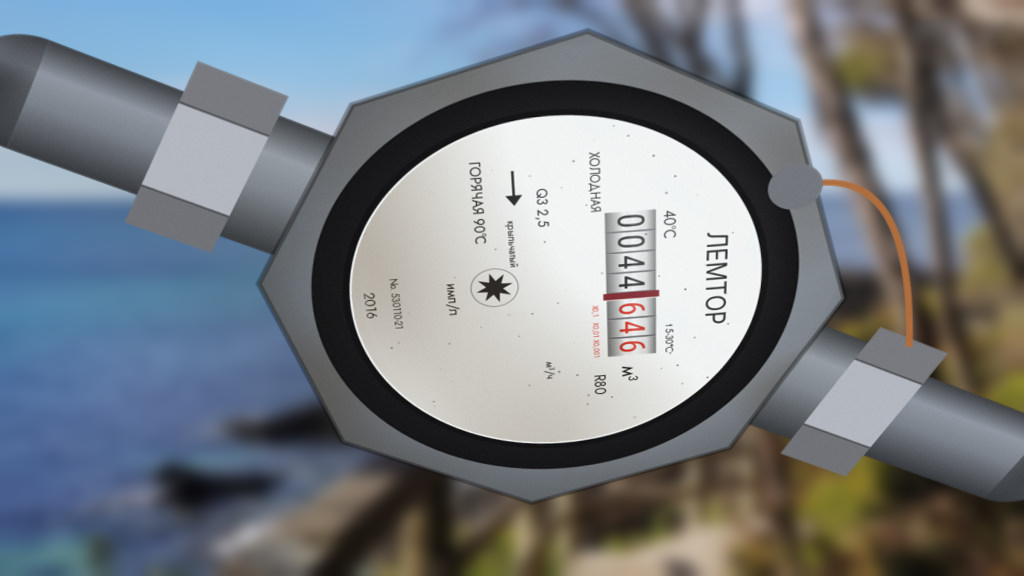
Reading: 44.646 m³
